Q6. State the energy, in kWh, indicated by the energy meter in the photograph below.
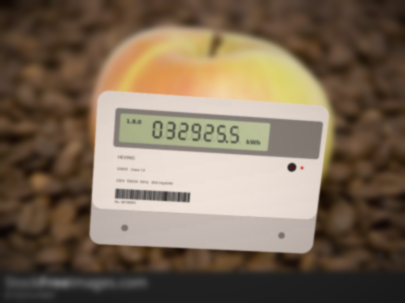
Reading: 32925.5 kWh
